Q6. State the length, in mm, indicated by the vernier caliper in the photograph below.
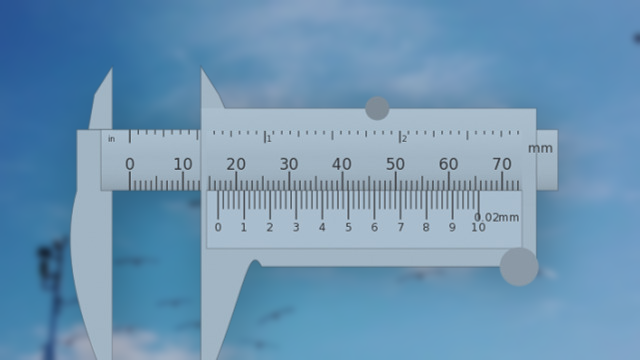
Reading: 16.6 mm
